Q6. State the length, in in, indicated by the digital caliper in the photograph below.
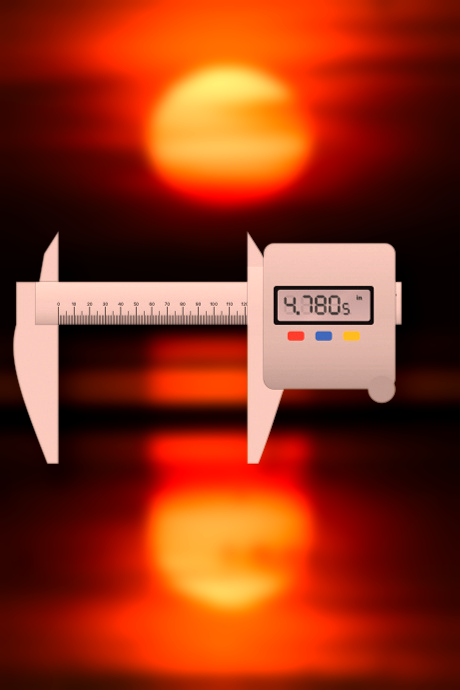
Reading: 4.7805 in
